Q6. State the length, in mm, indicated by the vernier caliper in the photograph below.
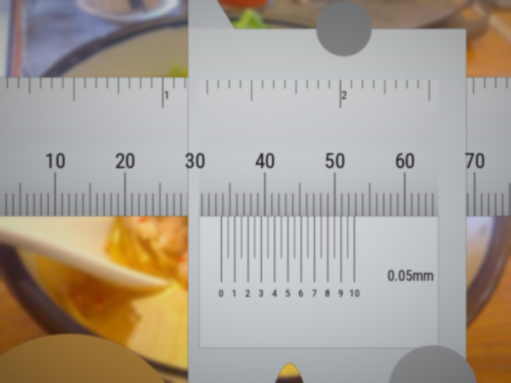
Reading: 33.8 mm
